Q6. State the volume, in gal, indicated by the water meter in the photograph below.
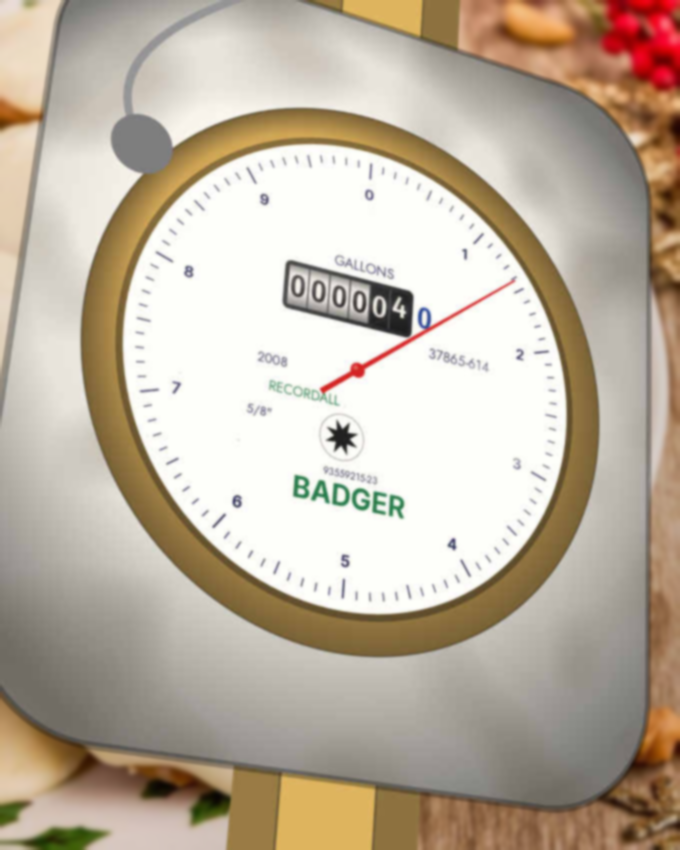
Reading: 41.4 gal
